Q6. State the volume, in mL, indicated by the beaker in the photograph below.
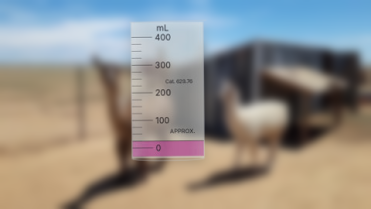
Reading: 25 mL
